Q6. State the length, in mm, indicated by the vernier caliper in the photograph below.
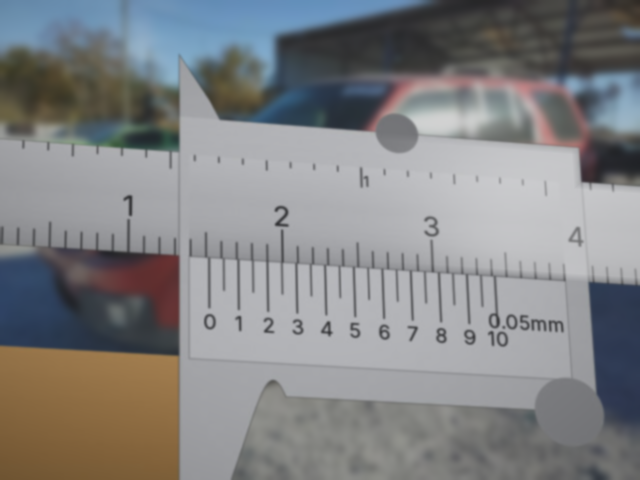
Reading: 15.2 mm
